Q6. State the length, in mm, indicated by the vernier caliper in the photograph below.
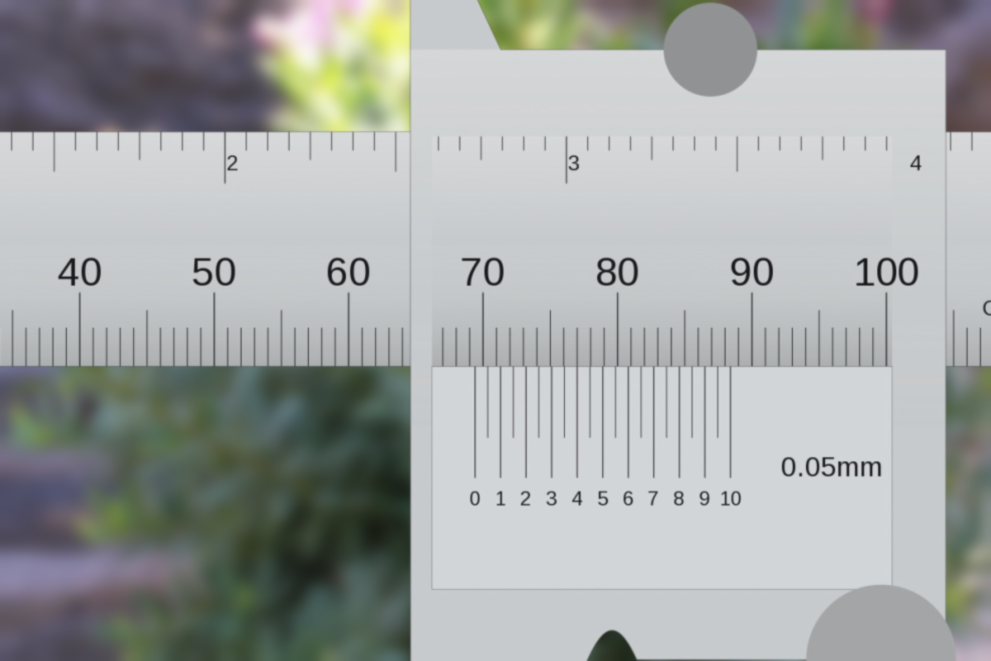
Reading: 69.4 mm
